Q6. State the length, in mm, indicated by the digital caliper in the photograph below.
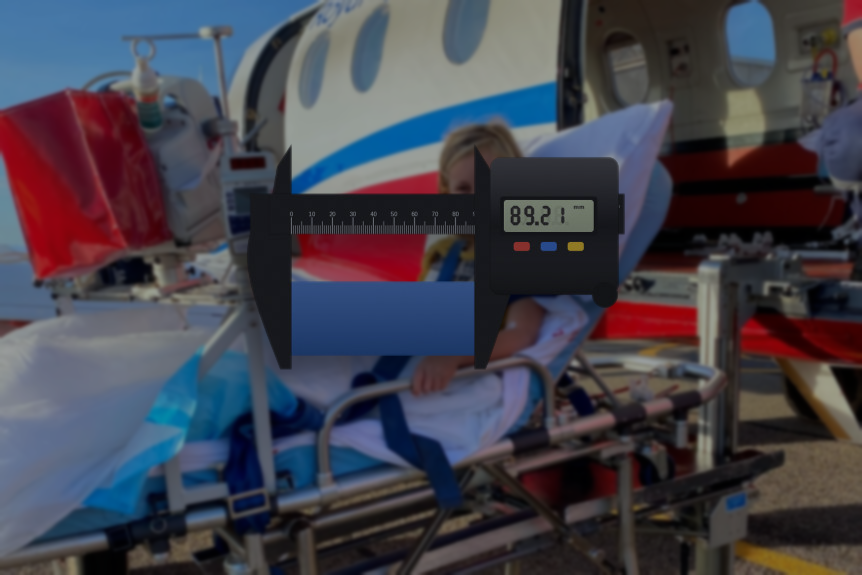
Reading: 89.21 mm
